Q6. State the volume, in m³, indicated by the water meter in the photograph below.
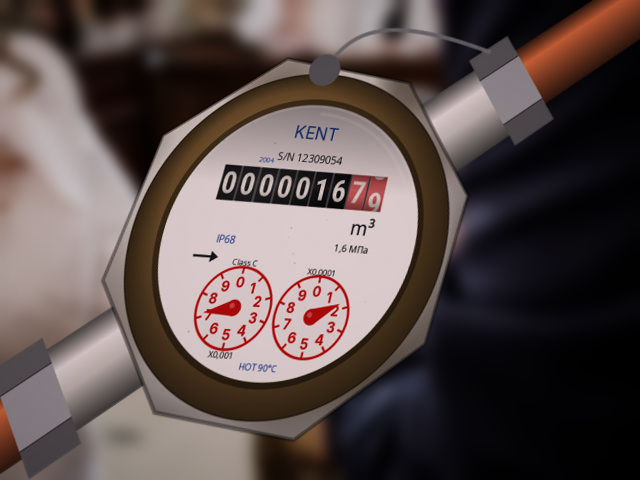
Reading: 16.7871 m³
